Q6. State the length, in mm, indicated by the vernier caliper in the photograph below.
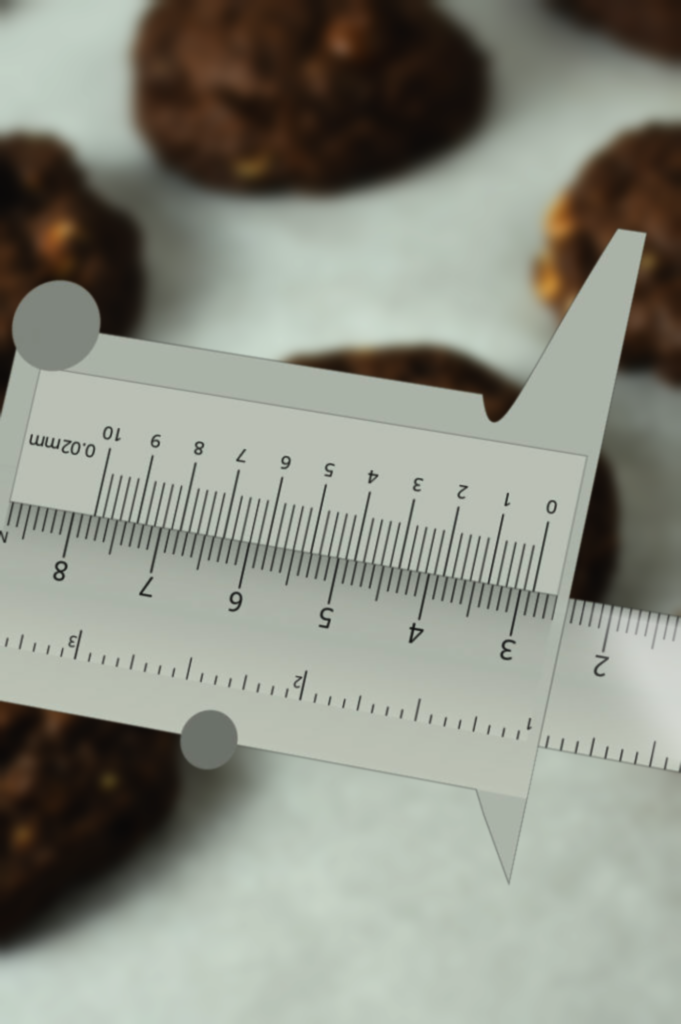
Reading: 28.6 mm
